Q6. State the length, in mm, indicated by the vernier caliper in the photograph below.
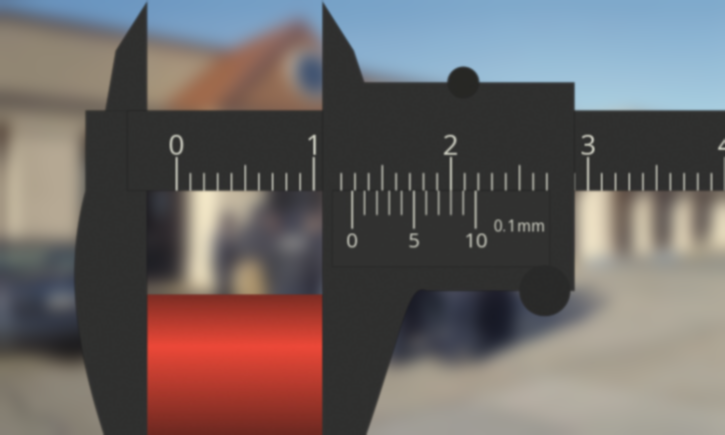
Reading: 12.8 mm
